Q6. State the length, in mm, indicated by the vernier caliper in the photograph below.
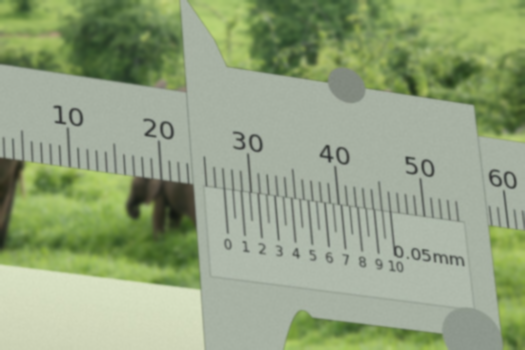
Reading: 27.0 mm
